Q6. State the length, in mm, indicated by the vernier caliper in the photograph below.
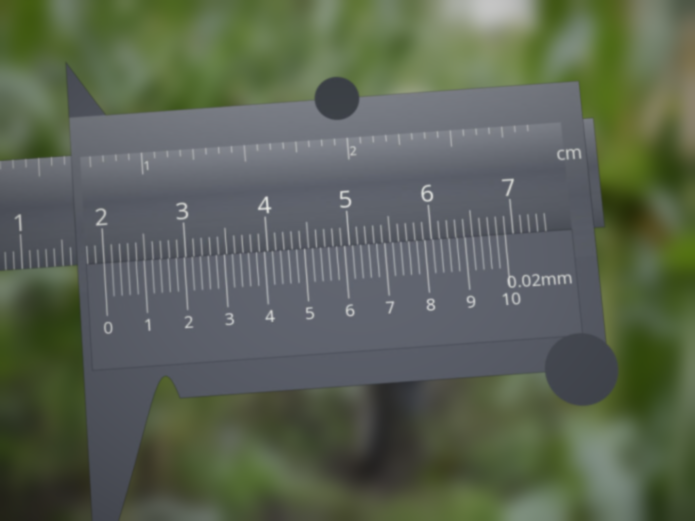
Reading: 20.0 mm
